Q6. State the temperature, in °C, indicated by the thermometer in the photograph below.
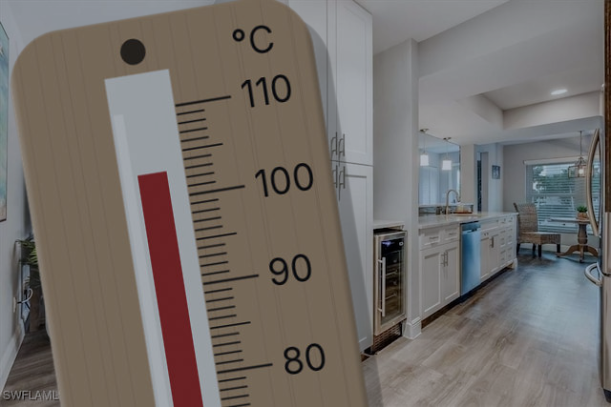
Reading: 103 °C
